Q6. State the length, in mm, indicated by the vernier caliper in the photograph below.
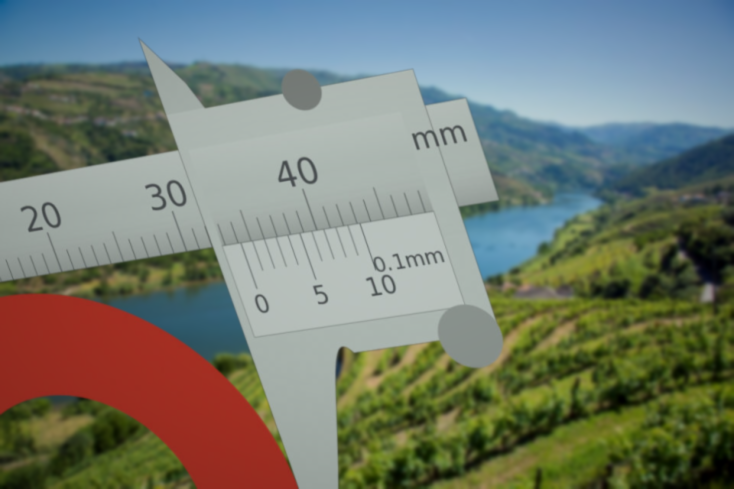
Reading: 34.2 mm
